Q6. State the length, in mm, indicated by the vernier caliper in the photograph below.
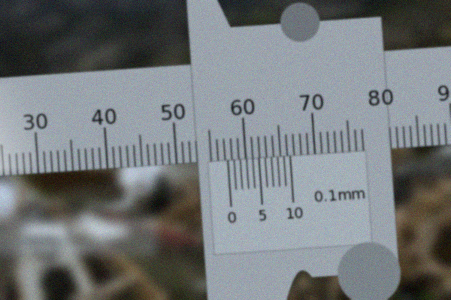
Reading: 57.4 mm
